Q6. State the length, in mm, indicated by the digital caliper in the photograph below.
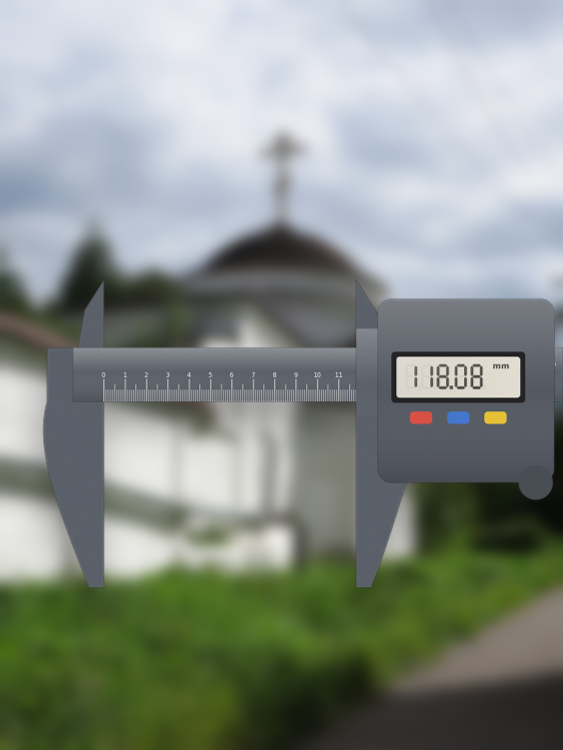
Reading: 118.08 mm
